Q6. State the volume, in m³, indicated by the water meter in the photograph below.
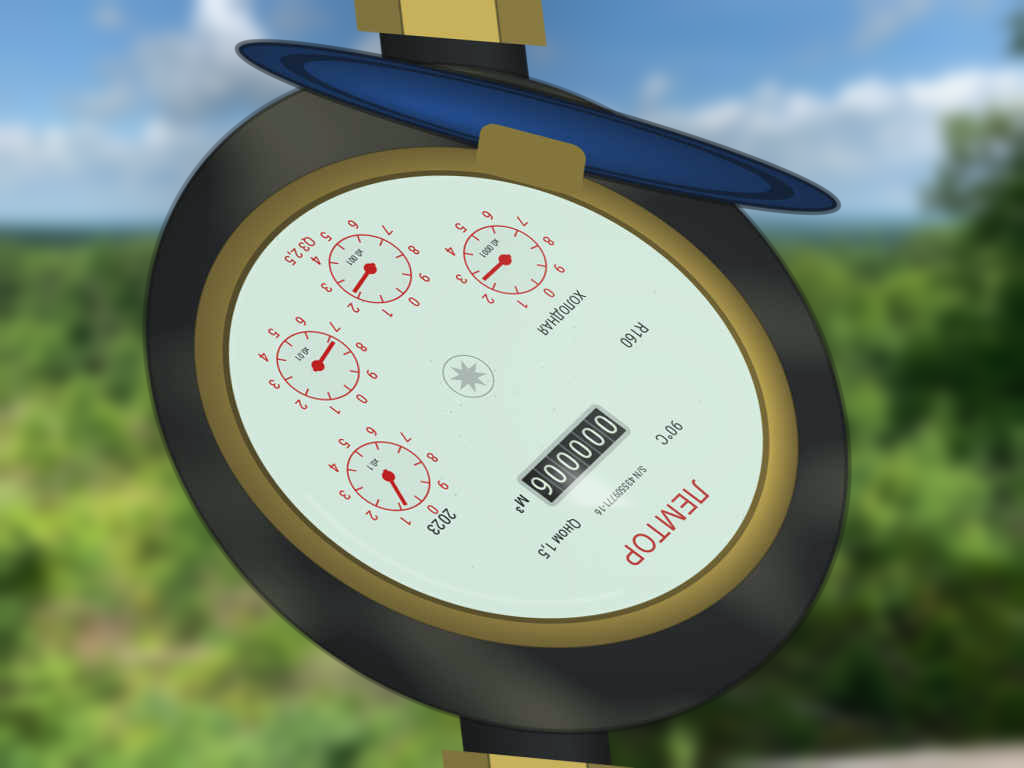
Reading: 6.0722 m³
